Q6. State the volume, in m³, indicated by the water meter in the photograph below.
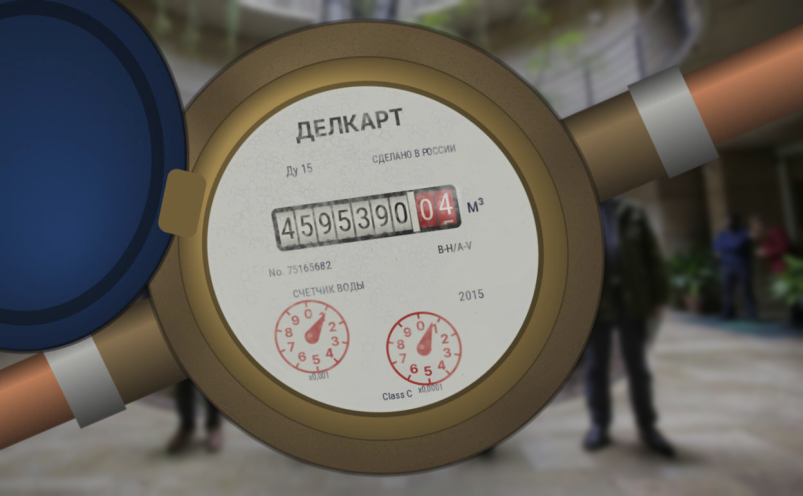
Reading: 4595390.0410 m³
